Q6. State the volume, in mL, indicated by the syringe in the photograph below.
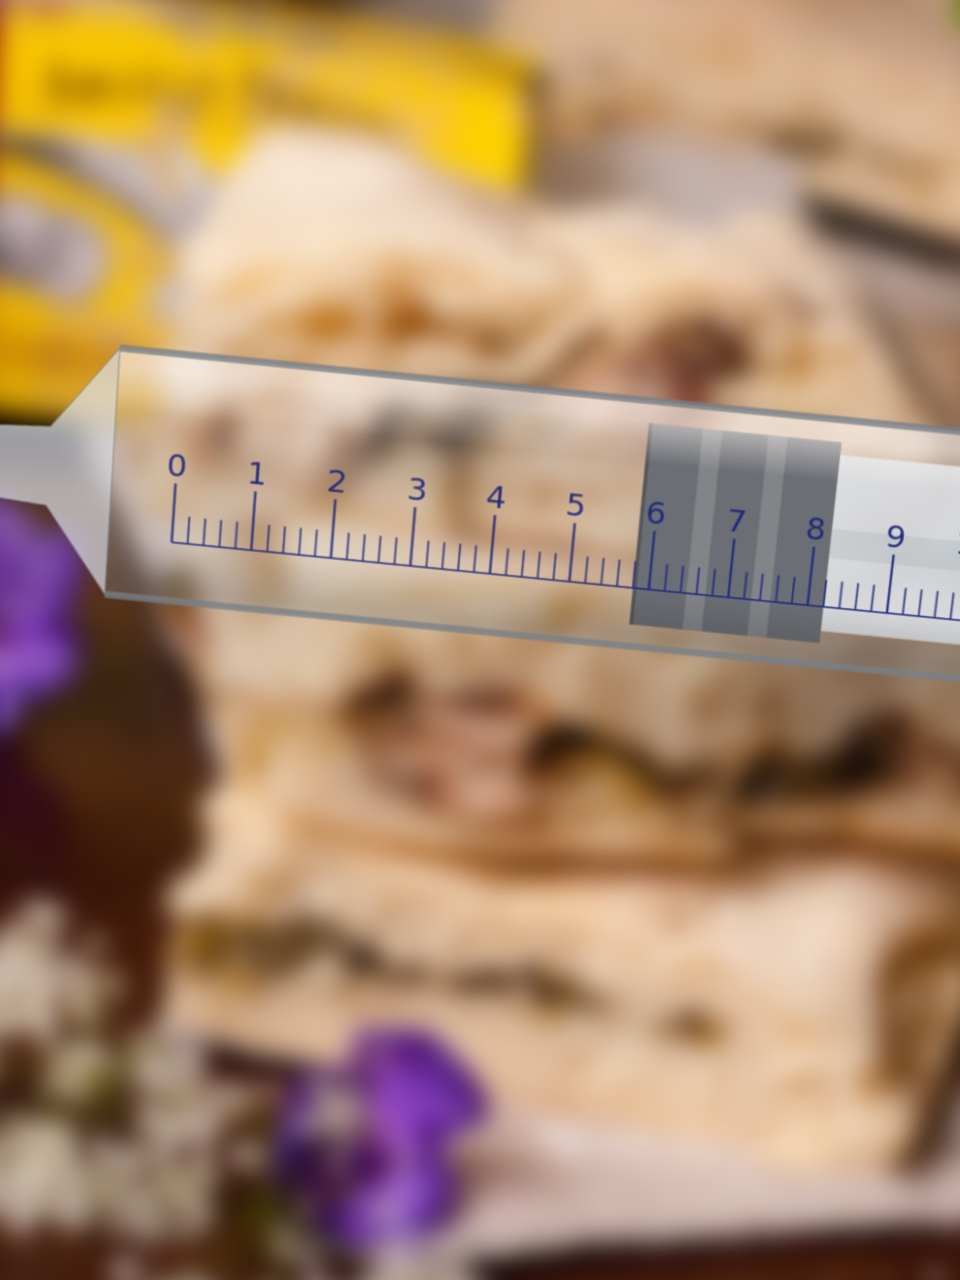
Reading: 5.8 mL
